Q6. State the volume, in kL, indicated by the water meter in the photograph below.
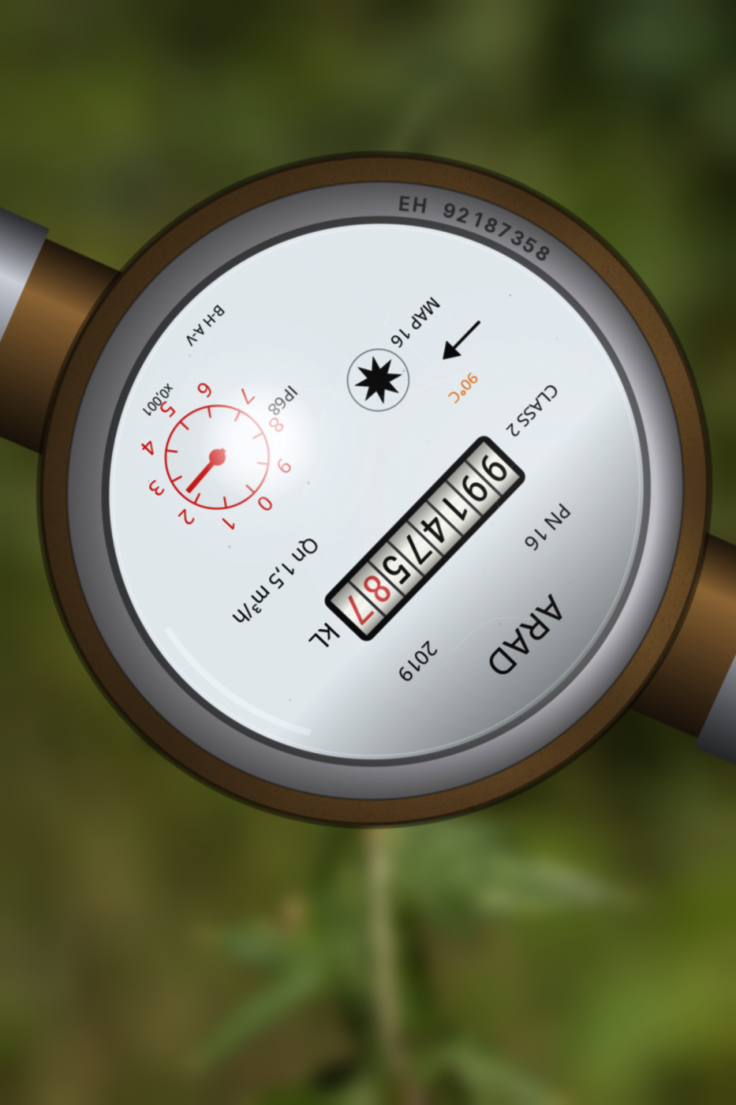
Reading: 991475.872 kL
